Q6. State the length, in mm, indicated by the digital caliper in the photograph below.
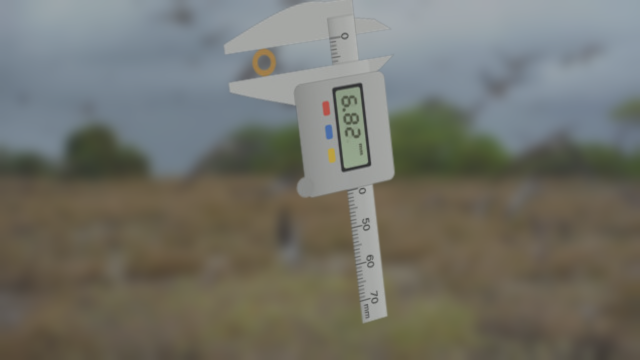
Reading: 6.82 mm
